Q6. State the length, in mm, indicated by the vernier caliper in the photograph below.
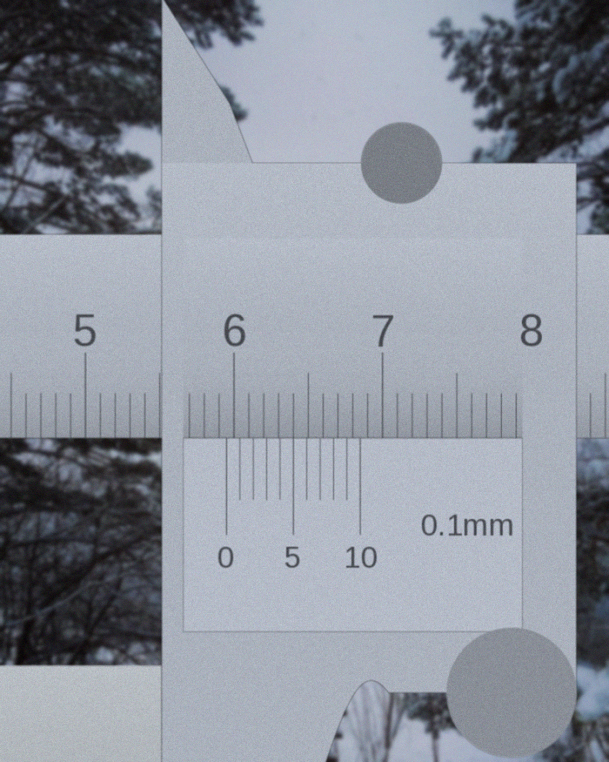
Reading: 59.5 mm
